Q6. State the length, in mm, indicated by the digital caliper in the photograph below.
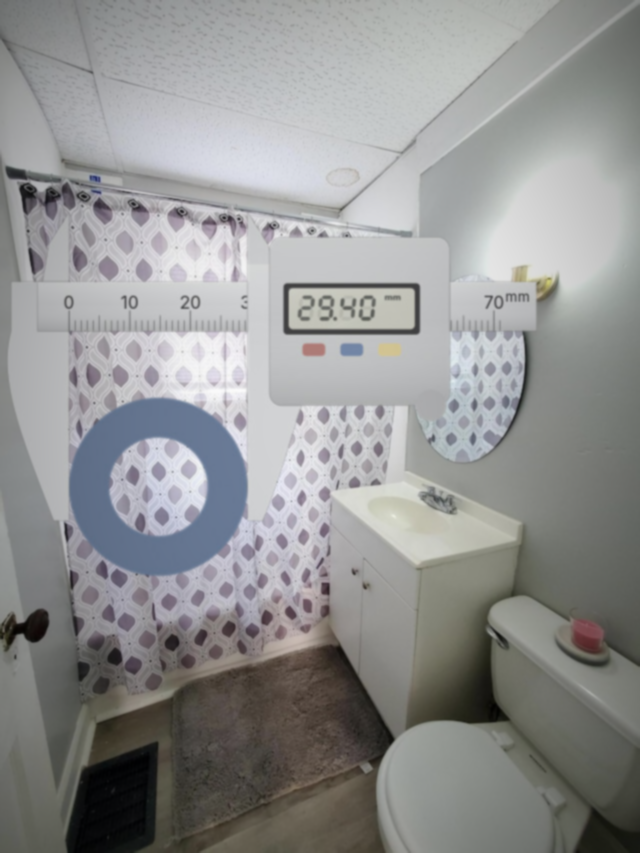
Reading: 29.40 mm
